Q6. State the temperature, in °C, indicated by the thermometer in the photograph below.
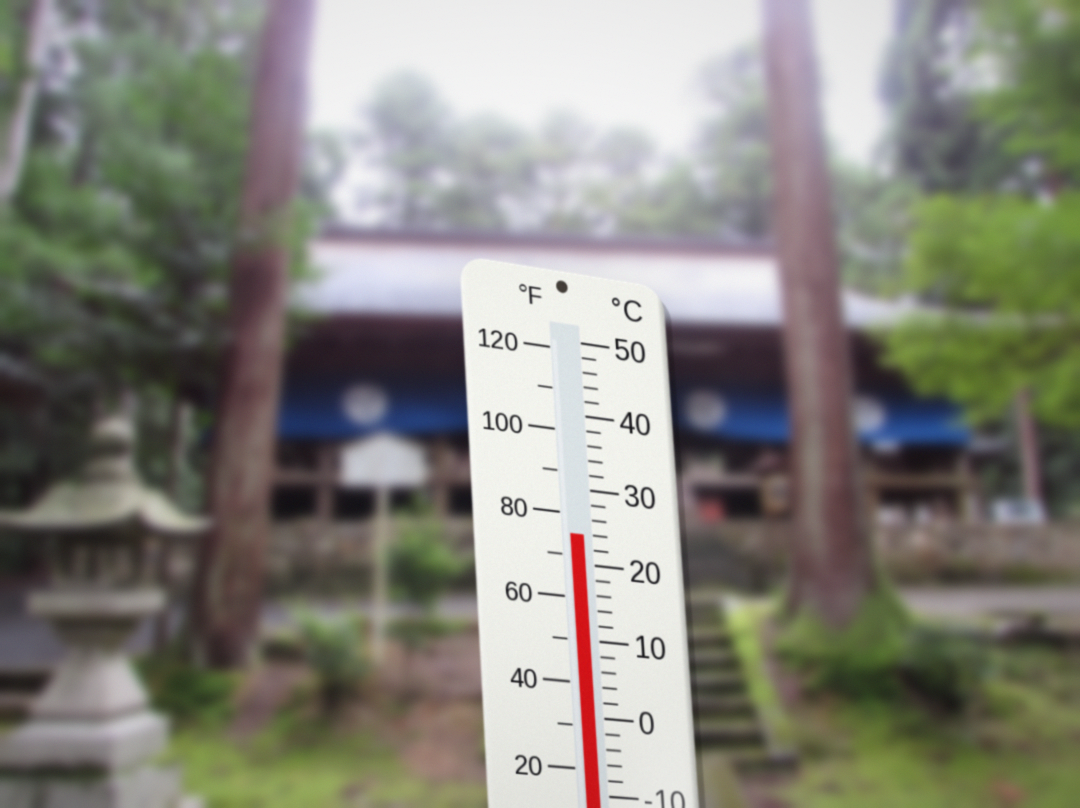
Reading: 24 °C
